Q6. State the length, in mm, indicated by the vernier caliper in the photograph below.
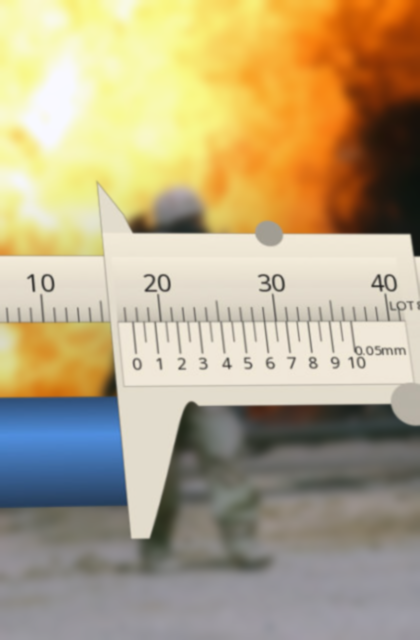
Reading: 17.6 mm
